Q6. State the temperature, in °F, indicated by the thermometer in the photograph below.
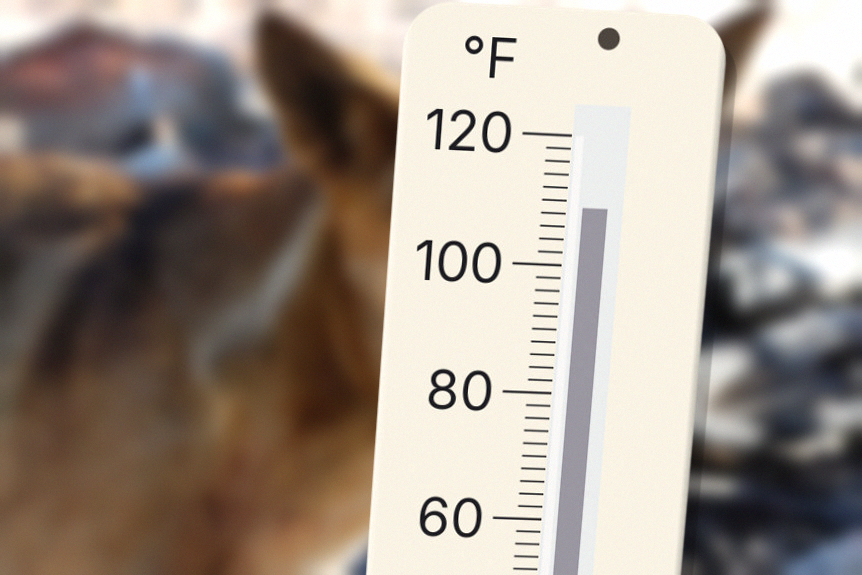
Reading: 109 °F
